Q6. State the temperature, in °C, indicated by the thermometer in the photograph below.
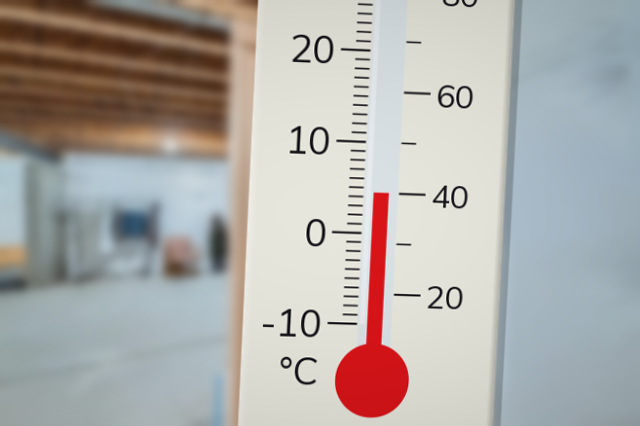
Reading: 4.5 °C
